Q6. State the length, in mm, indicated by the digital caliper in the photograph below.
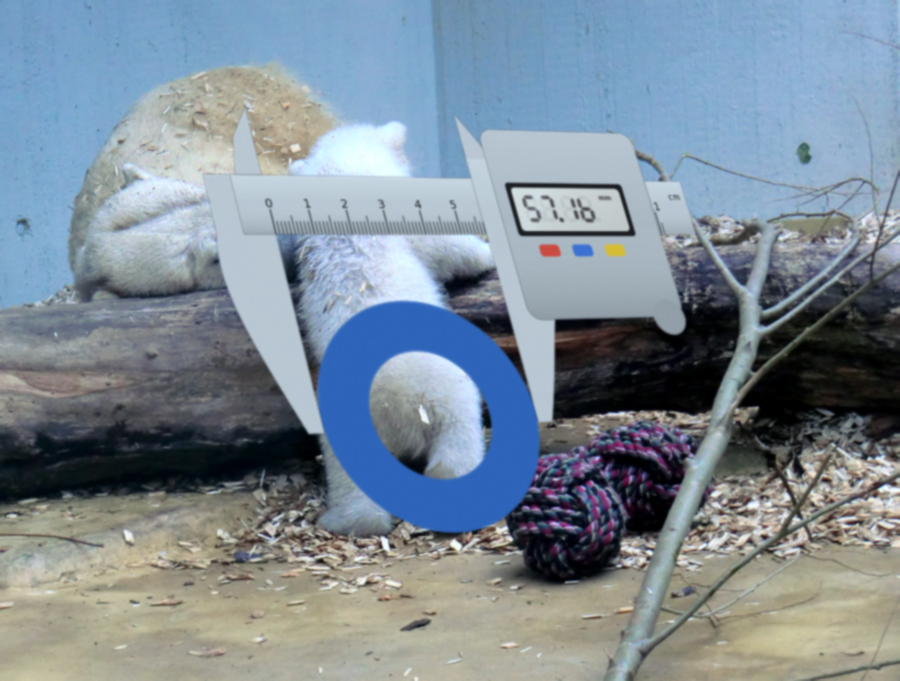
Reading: 57.16 mm
